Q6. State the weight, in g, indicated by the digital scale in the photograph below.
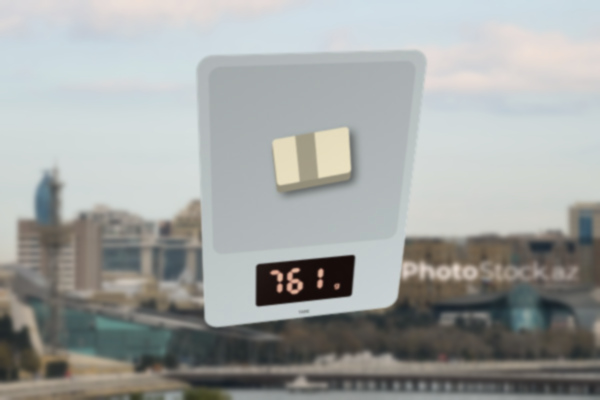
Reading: 761 g
